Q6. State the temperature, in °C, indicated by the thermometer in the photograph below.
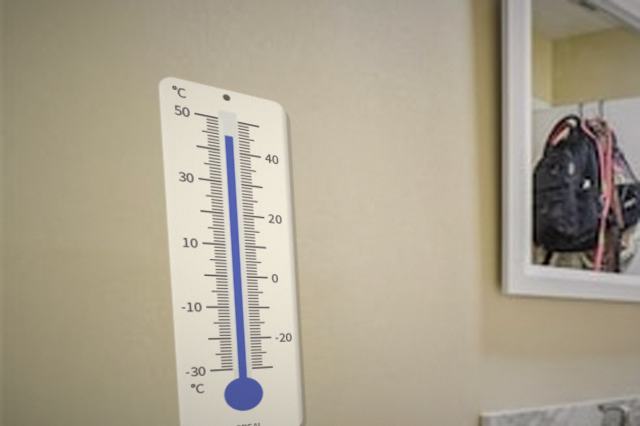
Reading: 45 °C
